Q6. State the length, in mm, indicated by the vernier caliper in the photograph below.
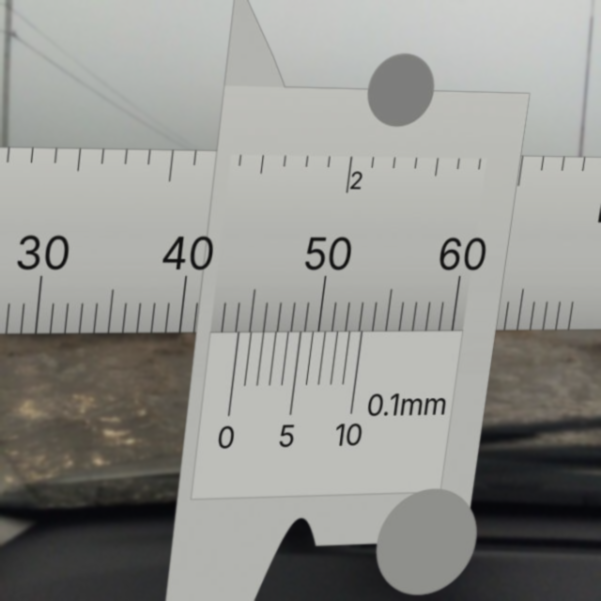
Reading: 44.2 mm
